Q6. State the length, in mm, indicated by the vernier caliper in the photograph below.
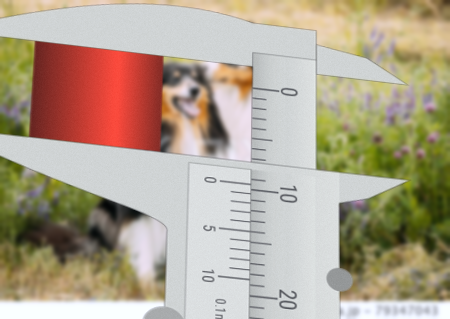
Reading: 9.5 mm
